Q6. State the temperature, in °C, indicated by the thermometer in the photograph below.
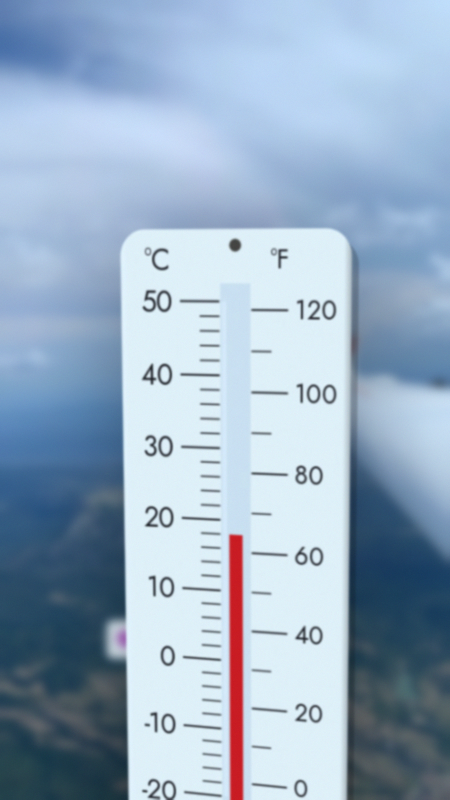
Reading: 18 °C
